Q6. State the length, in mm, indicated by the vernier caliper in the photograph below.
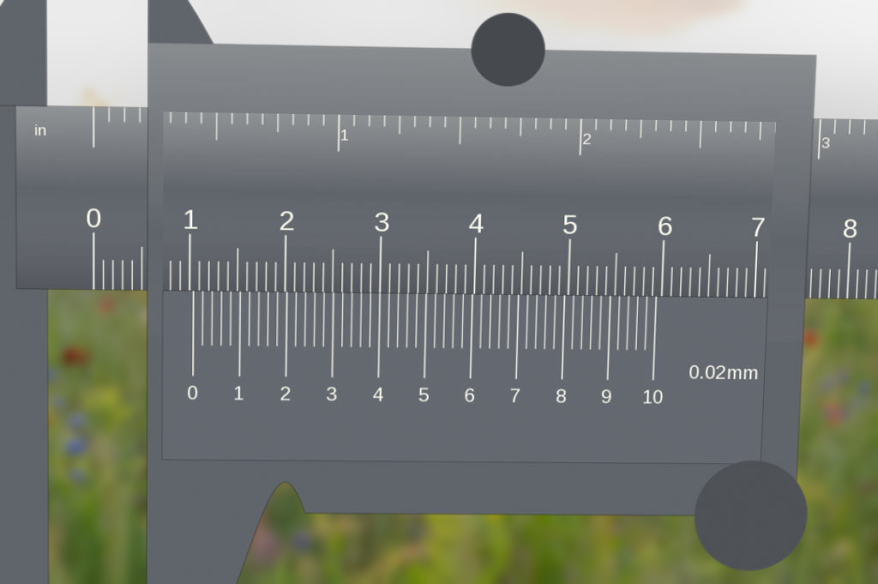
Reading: 10.4 mm
